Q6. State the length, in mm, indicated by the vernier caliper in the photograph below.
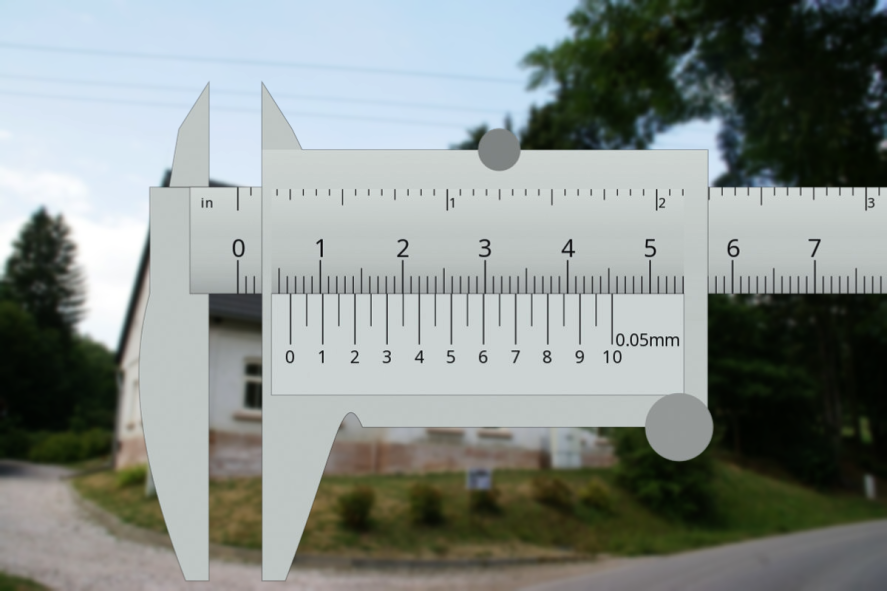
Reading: 6.4 mm
